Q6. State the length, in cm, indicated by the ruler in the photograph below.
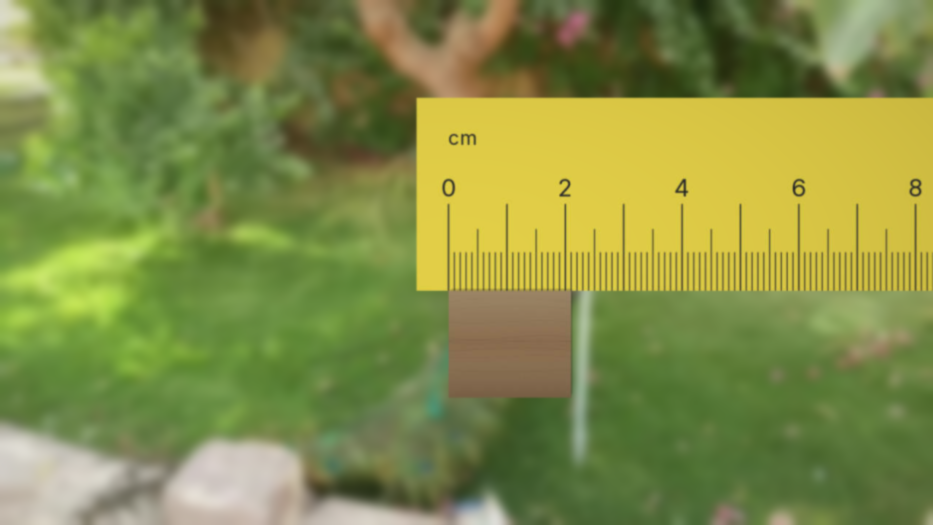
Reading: 2.1 cm
